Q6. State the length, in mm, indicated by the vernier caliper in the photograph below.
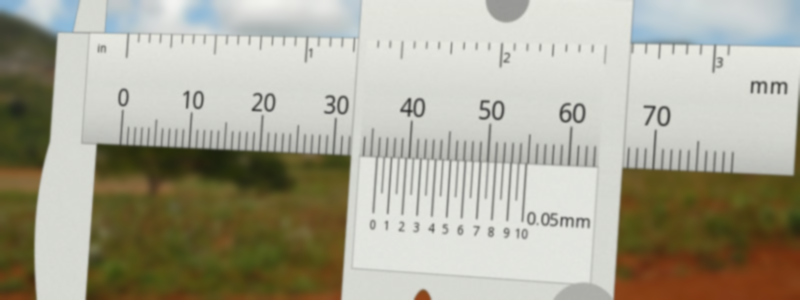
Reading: 35.8 mm
